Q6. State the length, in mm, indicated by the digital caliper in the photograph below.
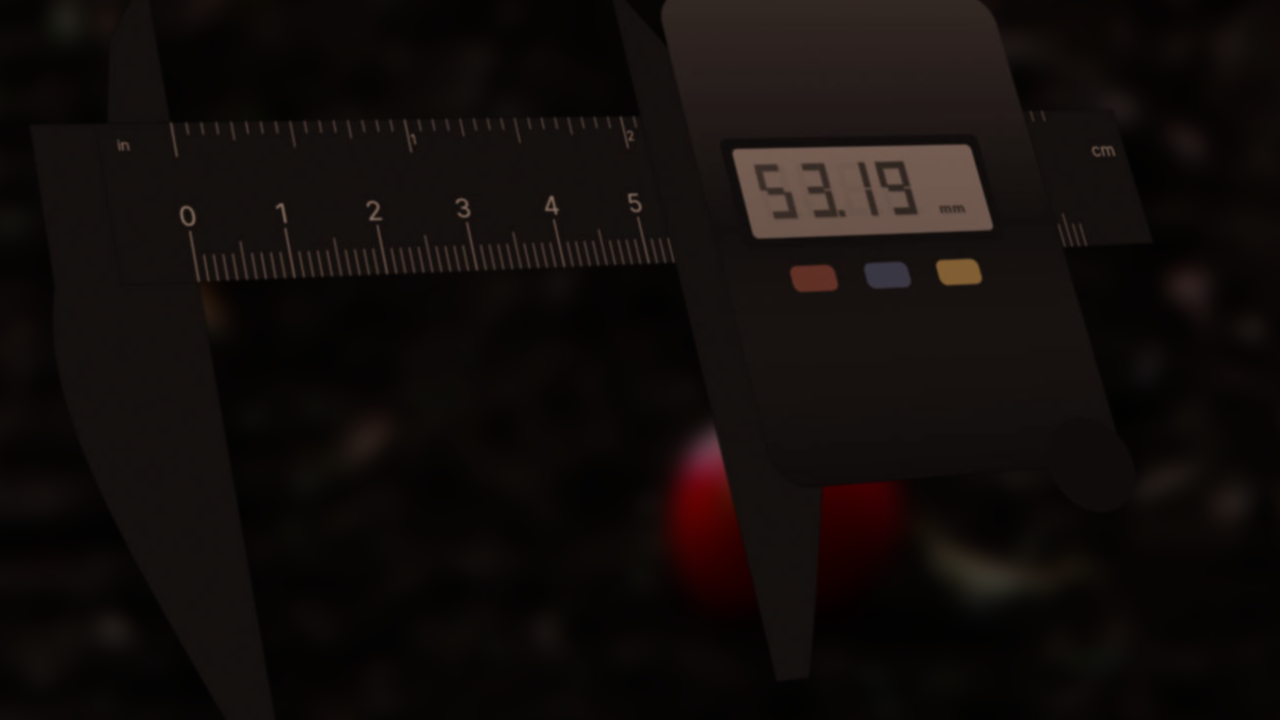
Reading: 53.19 mm
